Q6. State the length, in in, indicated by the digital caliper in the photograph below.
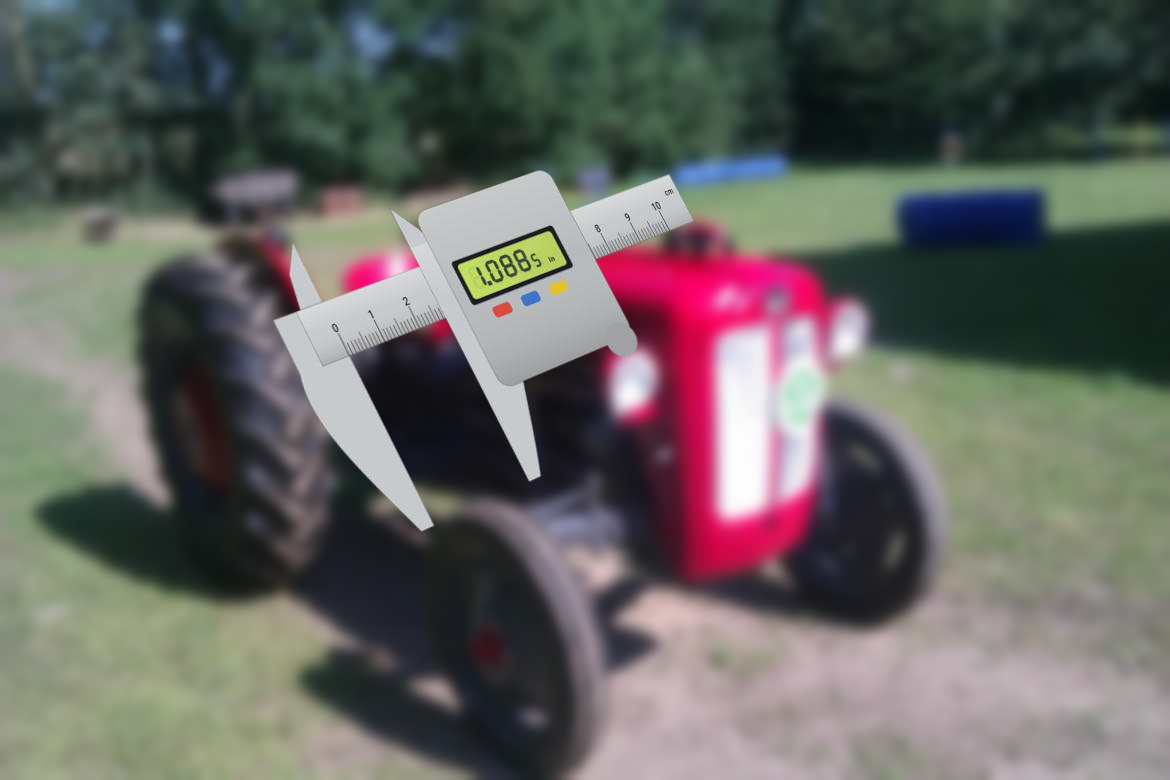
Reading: 1.0885 in
